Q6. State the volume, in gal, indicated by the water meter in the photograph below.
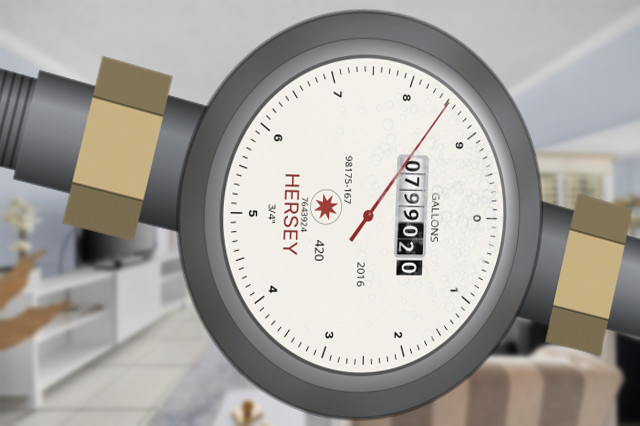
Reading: 799018.5 gal
